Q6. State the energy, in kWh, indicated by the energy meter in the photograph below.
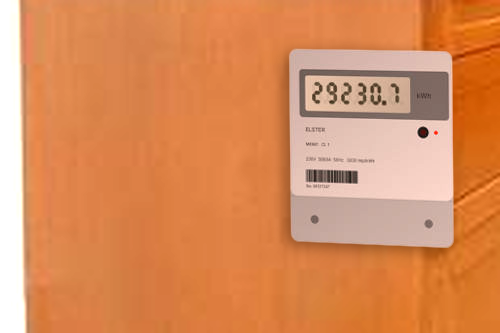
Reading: 29230.7 kWh
